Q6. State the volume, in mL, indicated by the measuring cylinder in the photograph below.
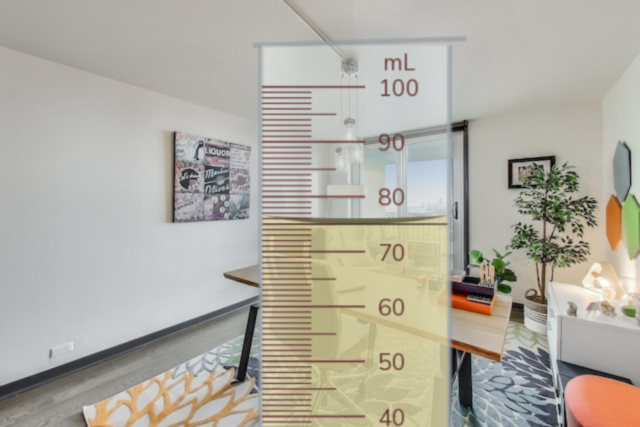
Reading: 75 mL
